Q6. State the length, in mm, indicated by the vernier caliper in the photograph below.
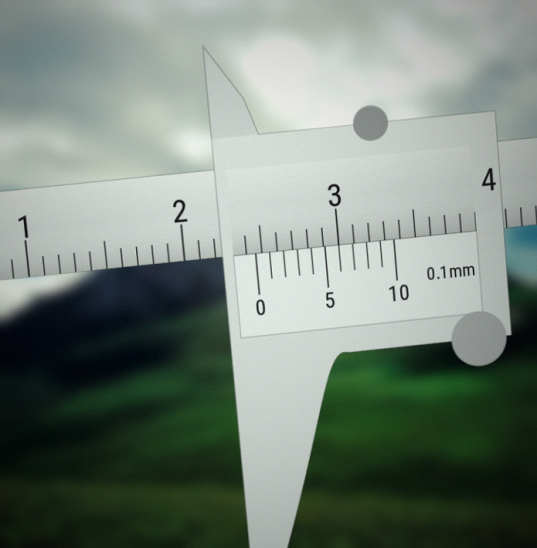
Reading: 24.6 mm
